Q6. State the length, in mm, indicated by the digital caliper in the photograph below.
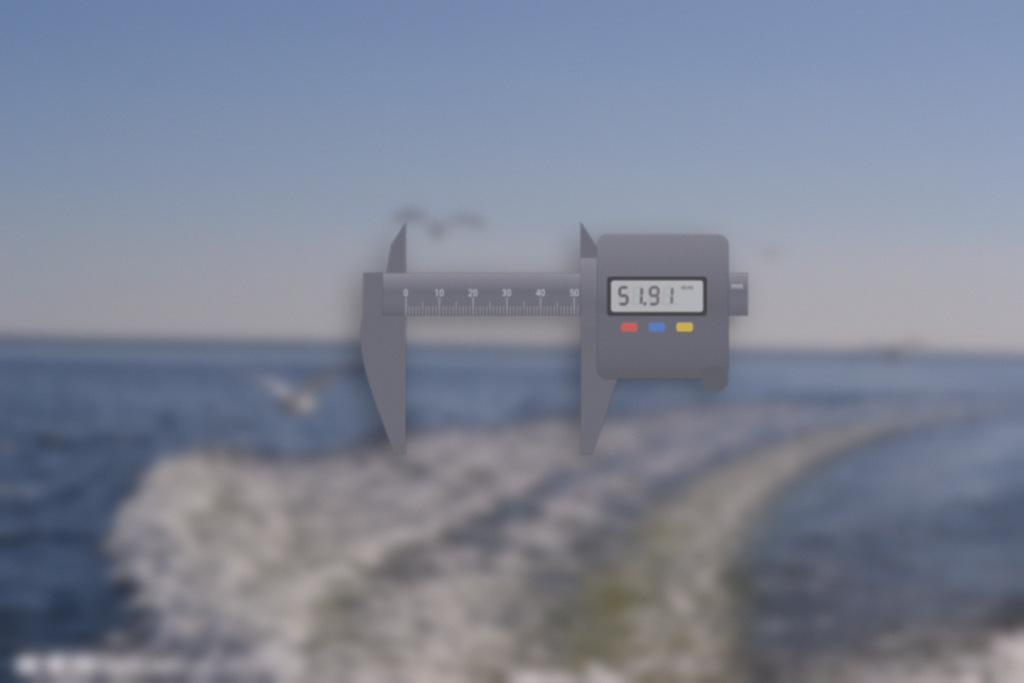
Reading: 51.91 mm
